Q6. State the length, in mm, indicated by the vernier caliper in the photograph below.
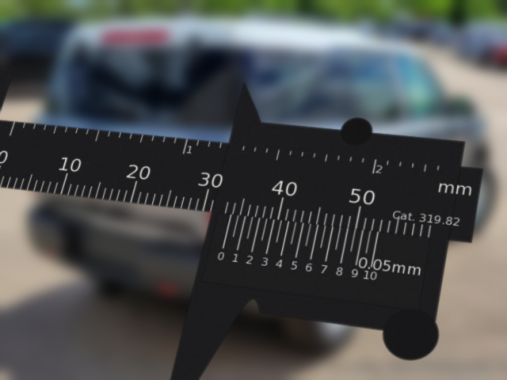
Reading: 33.8 mm
